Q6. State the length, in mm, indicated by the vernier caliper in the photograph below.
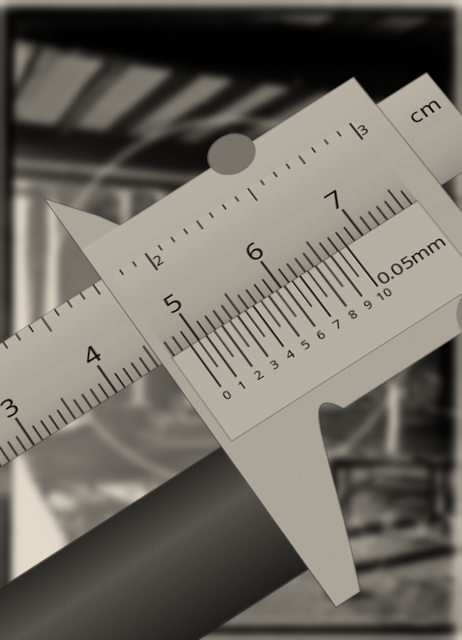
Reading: 49.0 mm
